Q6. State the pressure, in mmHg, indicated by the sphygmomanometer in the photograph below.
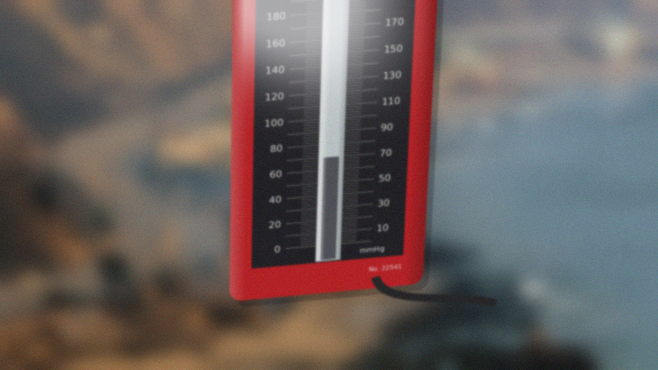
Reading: 70 mmHg
